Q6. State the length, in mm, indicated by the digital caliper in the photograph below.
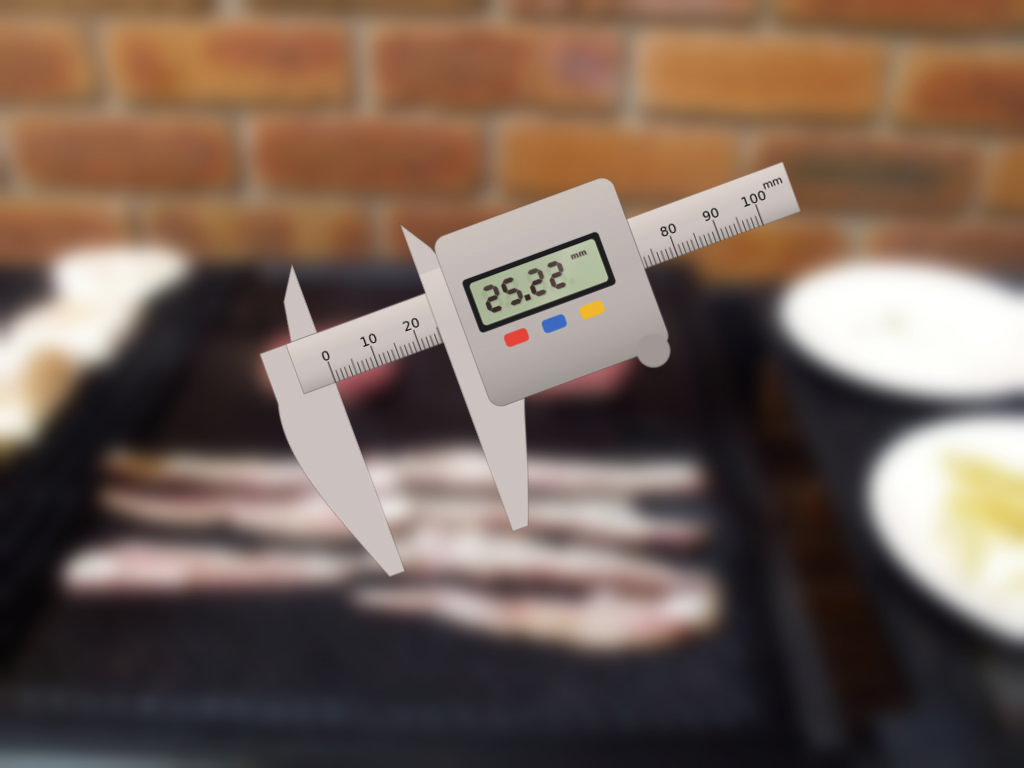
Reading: 25.22 mm
